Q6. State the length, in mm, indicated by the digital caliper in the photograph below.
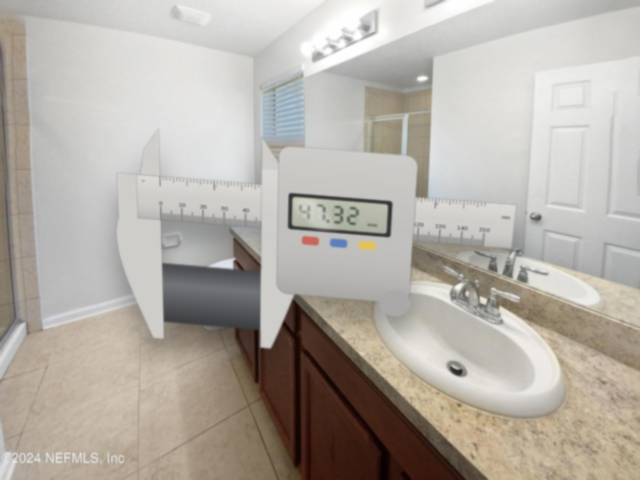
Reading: 47.32 mm
